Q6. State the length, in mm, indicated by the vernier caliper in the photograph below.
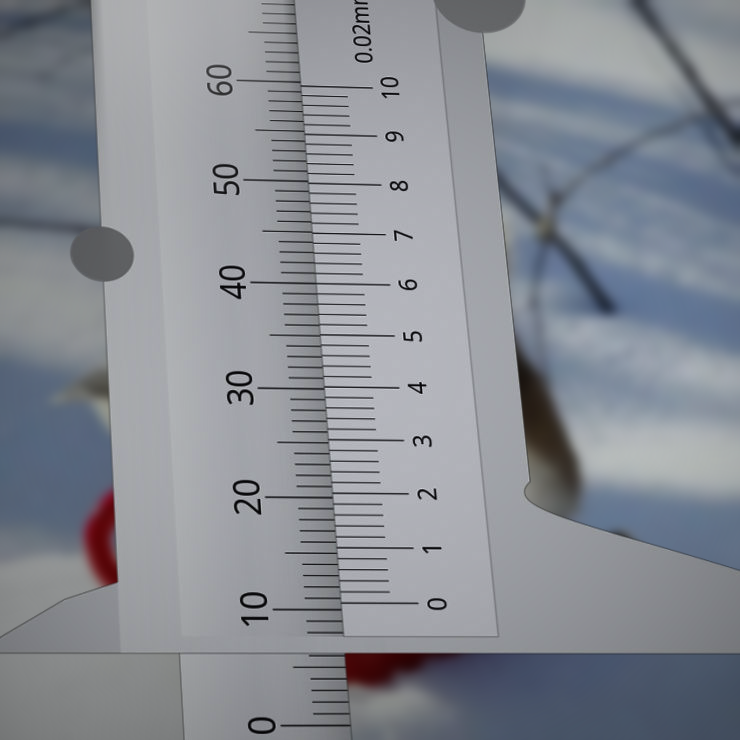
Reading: 10.6 mm
